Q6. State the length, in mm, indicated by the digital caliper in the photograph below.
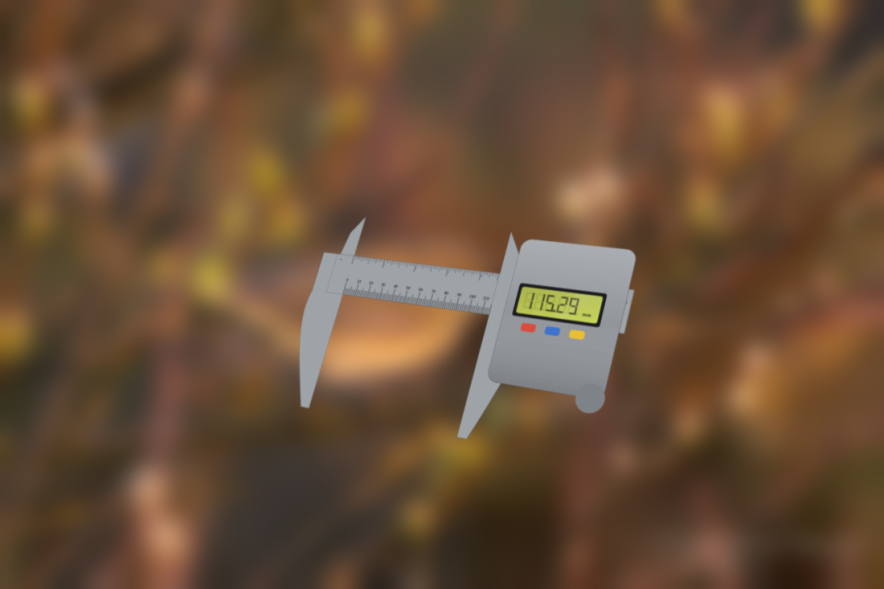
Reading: 115.29 mm
